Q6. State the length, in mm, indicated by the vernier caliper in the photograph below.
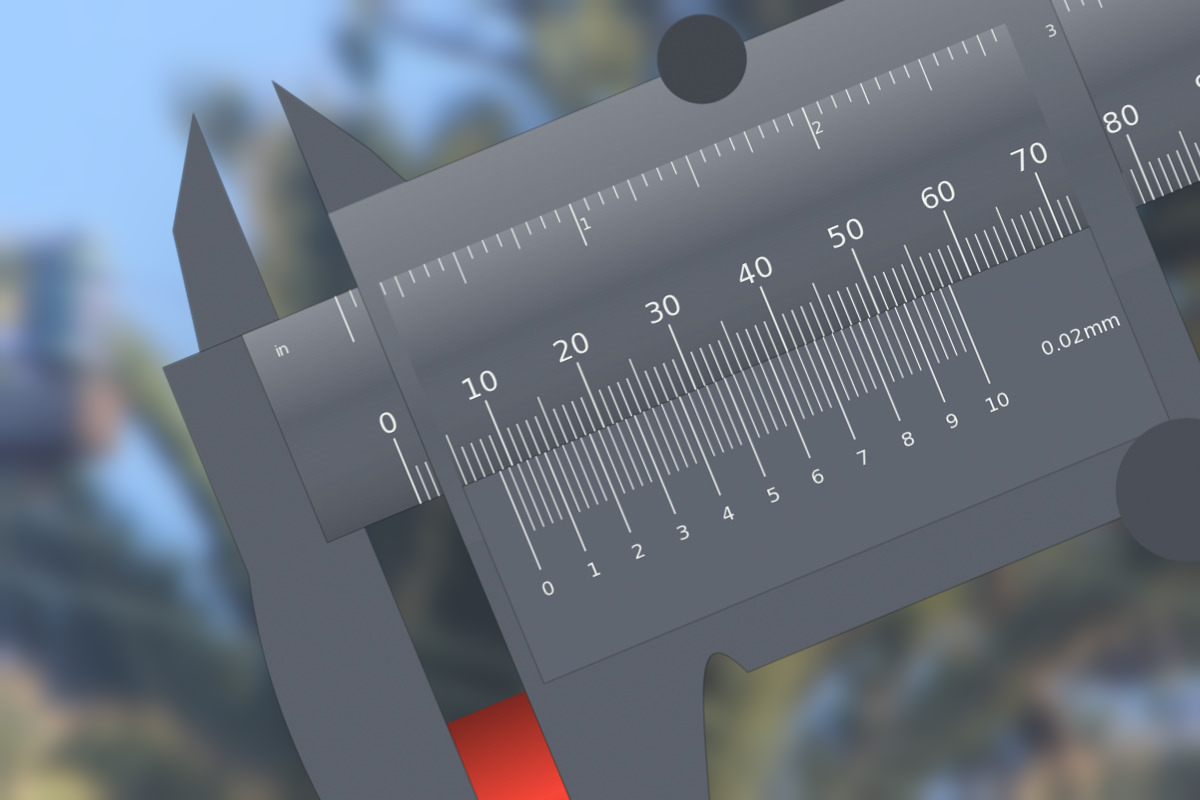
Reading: 8.6 mm
